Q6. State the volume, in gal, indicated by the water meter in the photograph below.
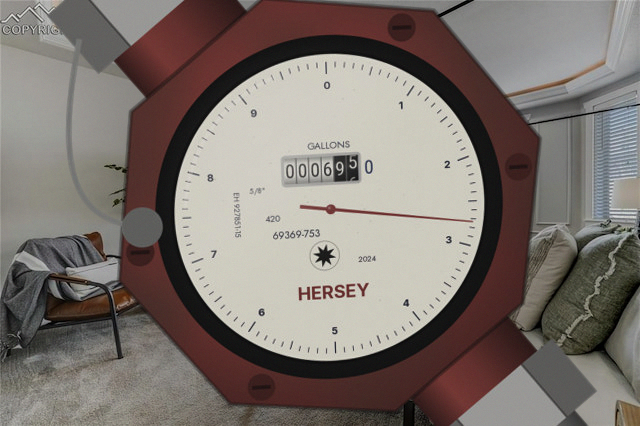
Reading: 6952.7 gal
